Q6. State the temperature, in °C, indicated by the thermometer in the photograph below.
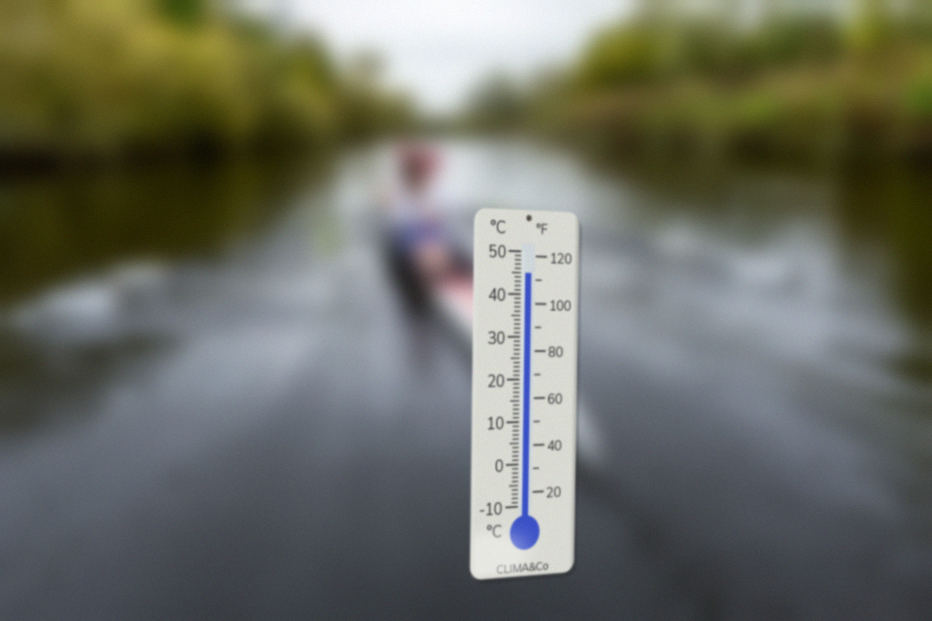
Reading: 45 °C
